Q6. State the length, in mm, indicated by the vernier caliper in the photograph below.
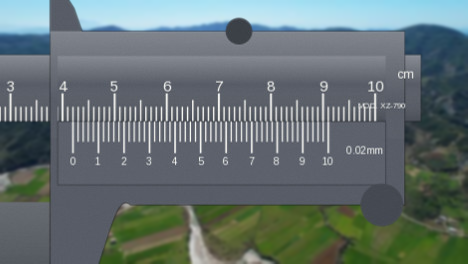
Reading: 42.0 mm
